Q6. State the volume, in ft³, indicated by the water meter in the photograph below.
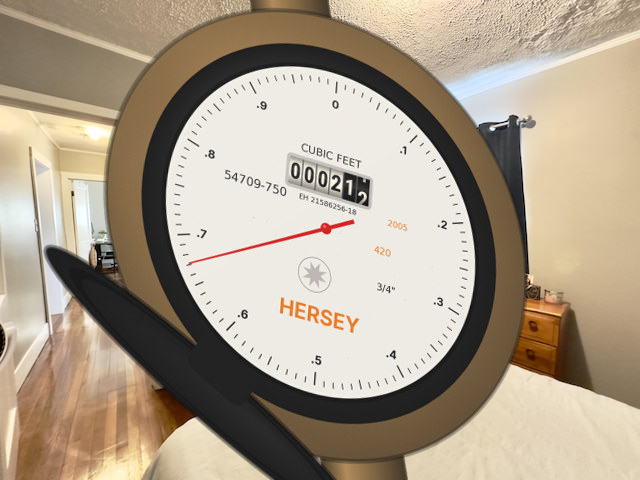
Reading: 211.67 ft³
